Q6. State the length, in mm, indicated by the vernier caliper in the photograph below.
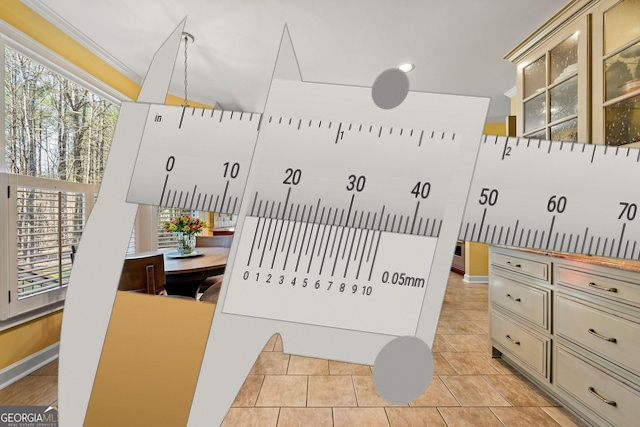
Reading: 16.4 mm
